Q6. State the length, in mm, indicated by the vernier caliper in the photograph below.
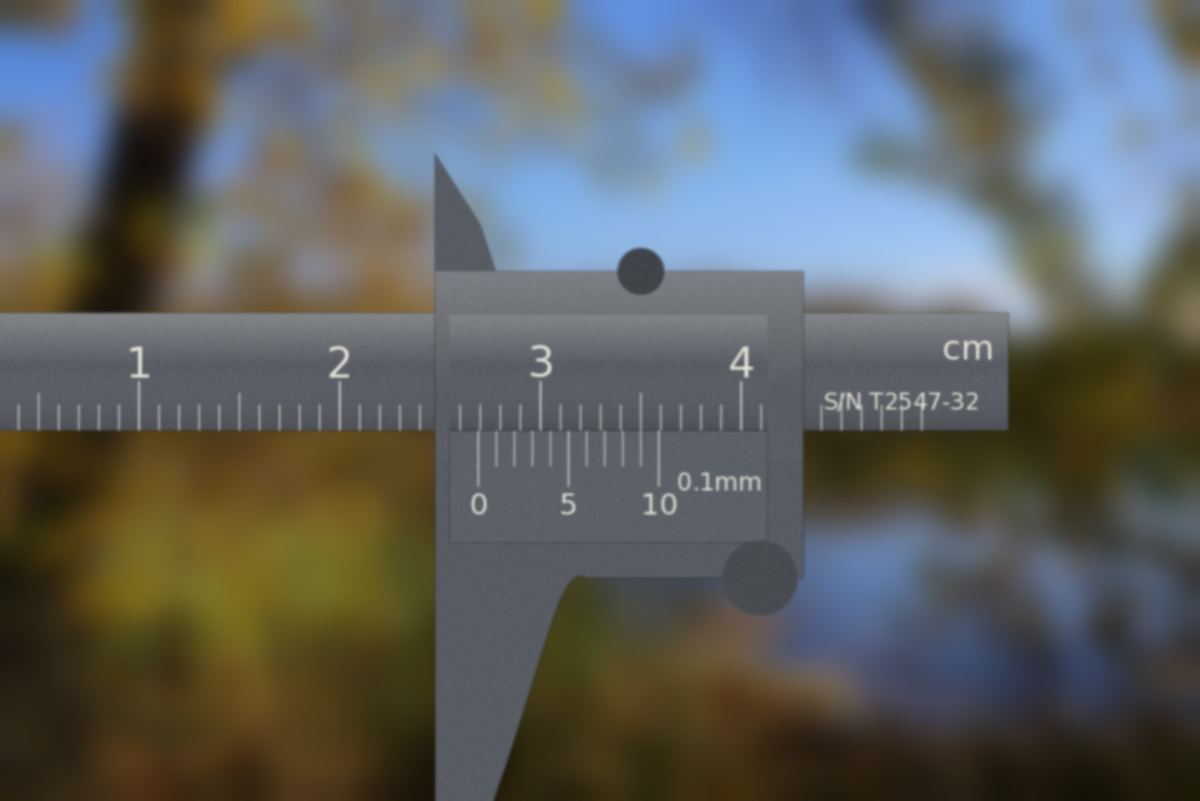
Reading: 26.9 mm
